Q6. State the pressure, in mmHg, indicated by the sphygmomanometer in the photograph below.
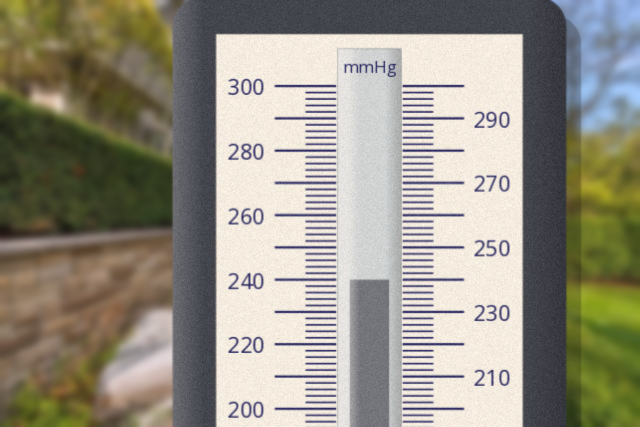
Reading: 240 mmHg
